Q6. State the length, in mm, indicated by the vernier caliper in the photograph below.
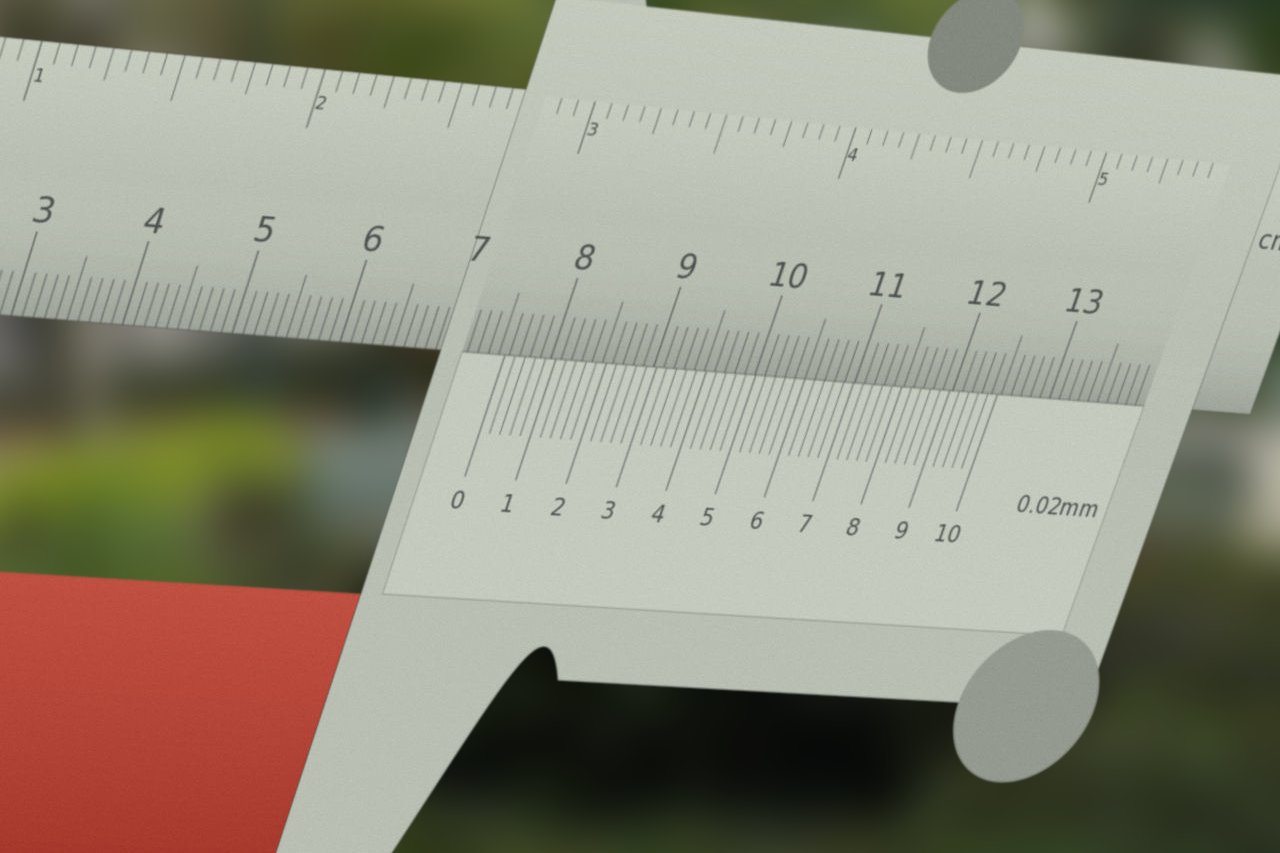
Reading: 75.6 mm
